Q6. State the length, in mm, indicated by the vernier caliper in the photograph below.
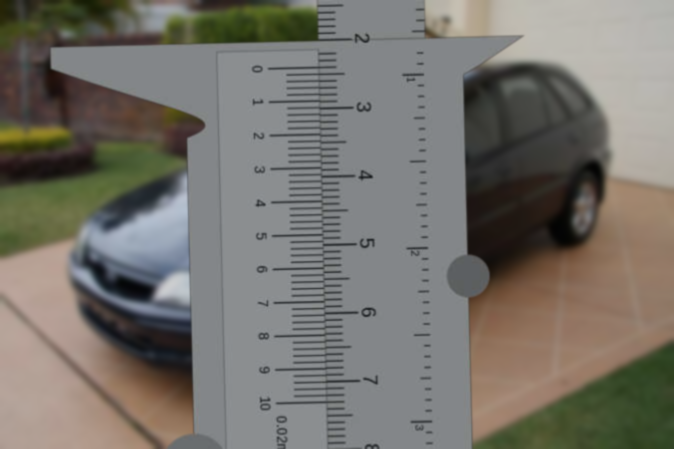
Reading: 24.0 mm
